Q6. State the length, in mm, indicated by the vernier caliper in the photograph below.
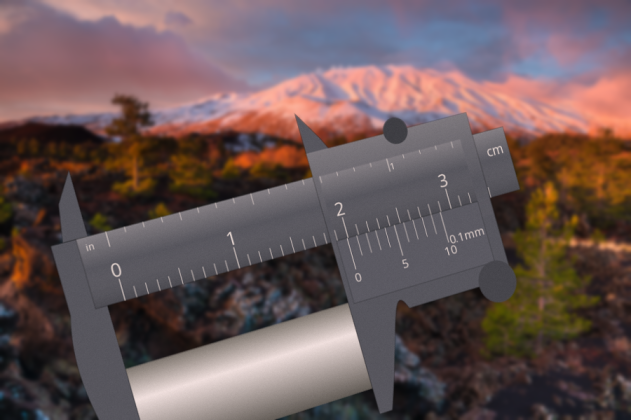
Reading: 19.9 mm
